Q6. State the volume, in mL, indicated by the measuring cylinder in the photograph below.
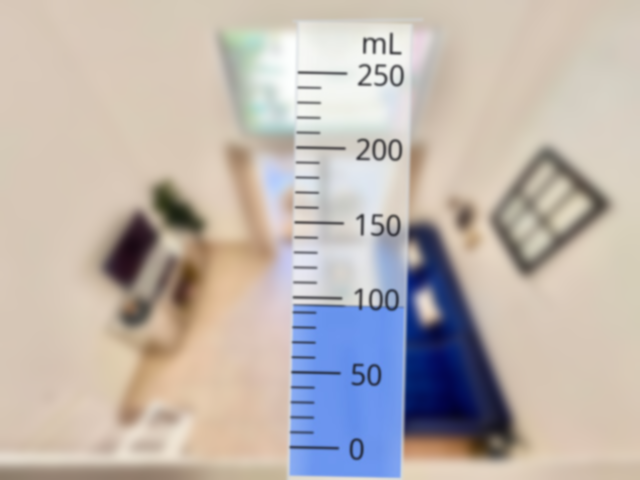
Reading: 95 mL
